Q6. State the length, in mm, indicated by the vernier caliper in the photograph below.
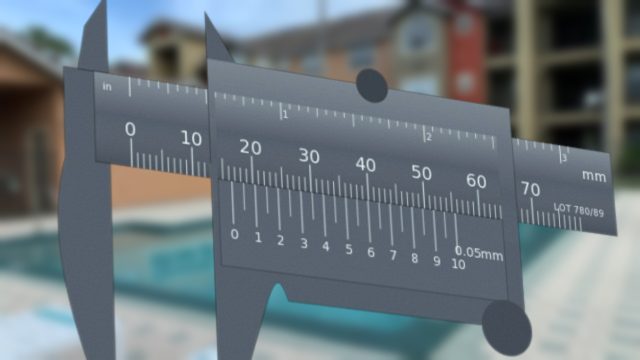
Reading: 16.5 mm
